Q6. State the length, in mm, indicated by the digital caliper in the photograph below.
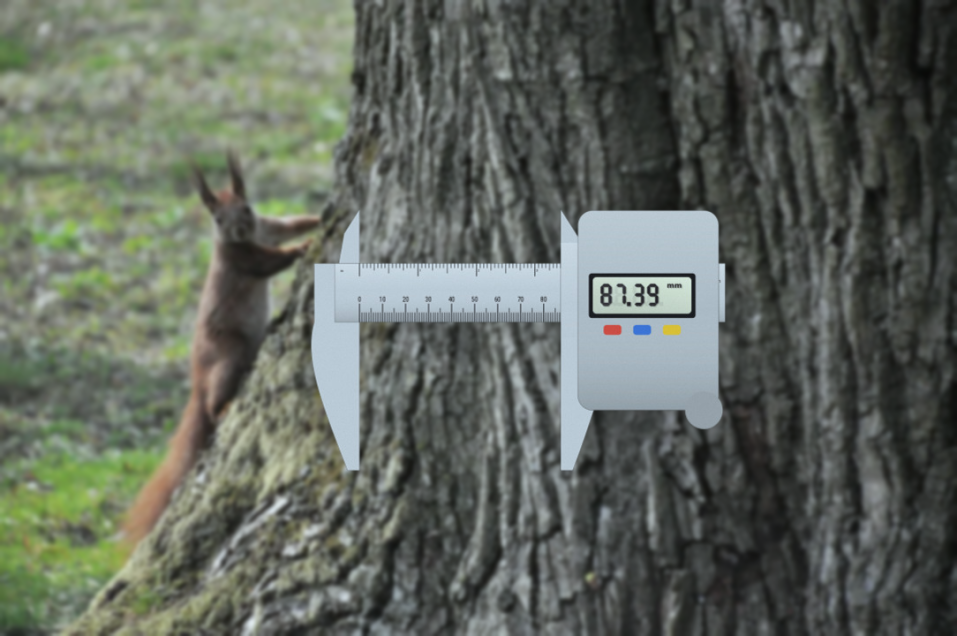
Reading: 87.39 mm
